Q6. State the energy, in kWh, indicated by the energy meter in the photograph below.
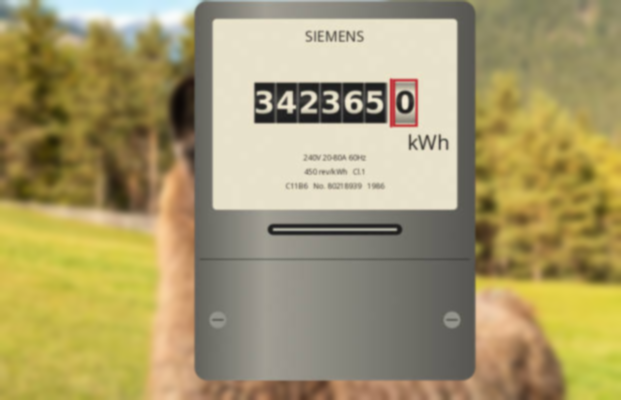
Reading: 342365.0 kWh
